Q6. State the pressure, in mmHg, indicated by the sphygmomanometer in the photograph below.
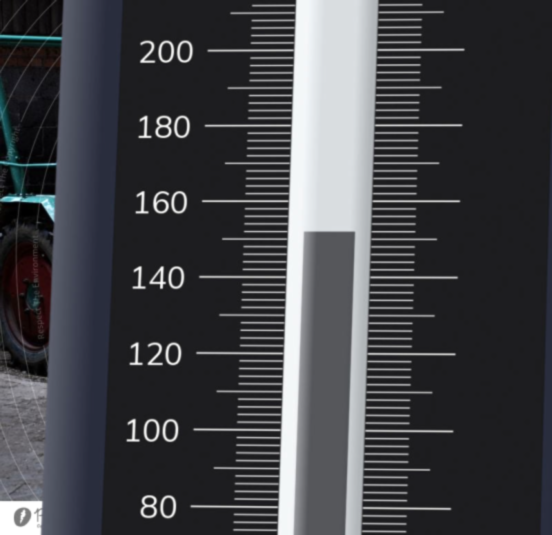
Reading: 152 mmHg
